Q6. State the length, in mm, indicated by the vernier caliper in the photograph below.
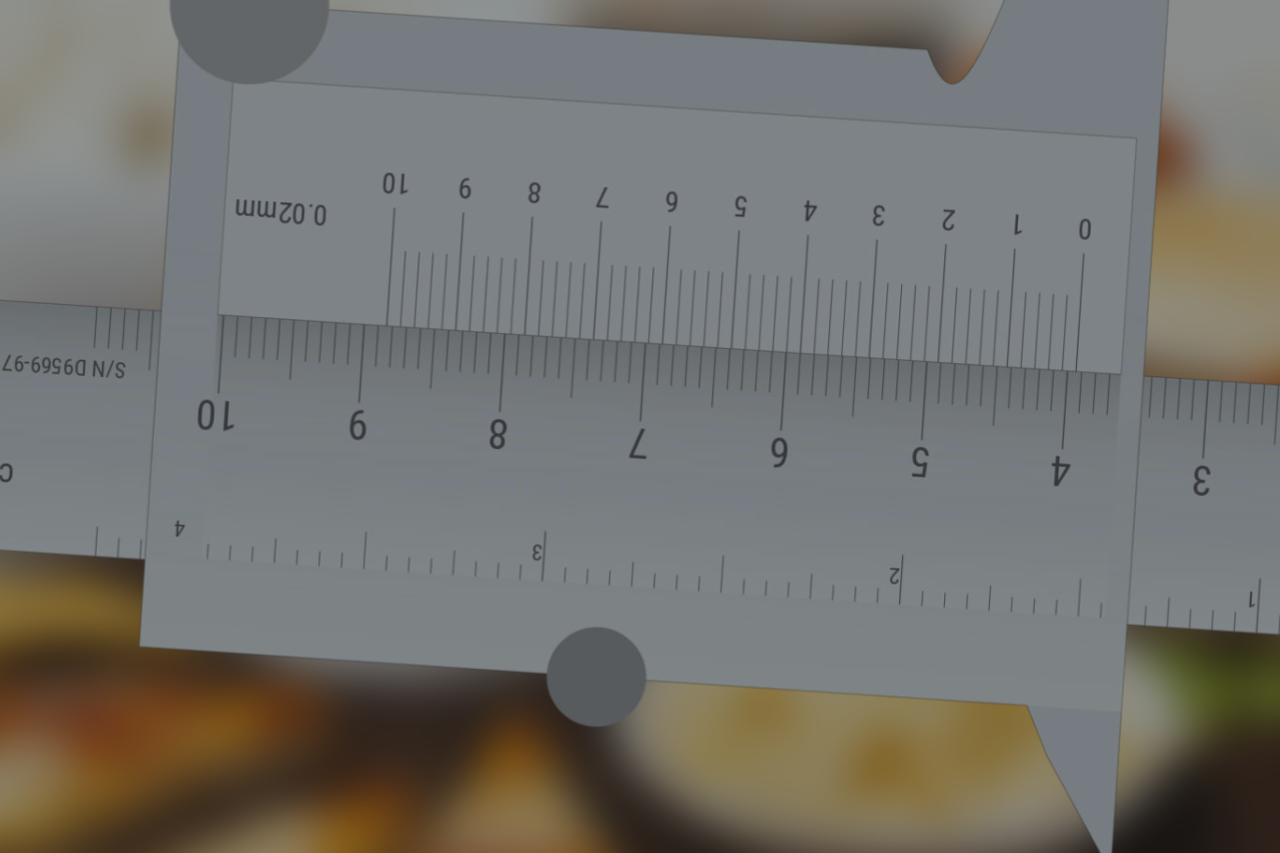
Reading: 39.4 mm
